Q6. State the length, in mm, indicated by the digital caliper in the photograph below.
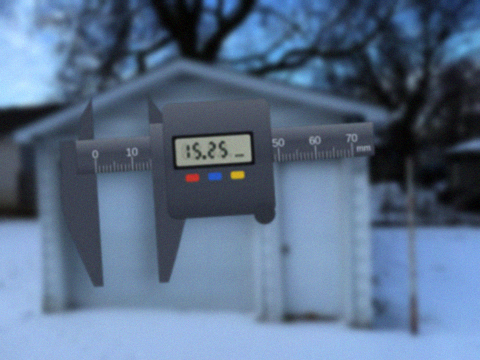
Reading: 15.25 mm
